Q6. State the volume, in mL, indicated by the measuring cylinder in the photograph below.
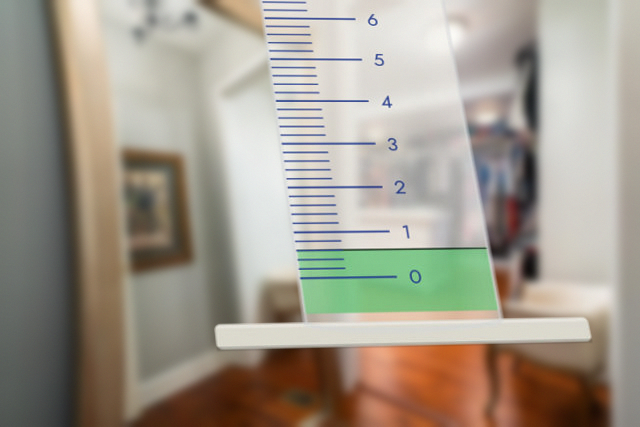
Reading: 0.6 mL
